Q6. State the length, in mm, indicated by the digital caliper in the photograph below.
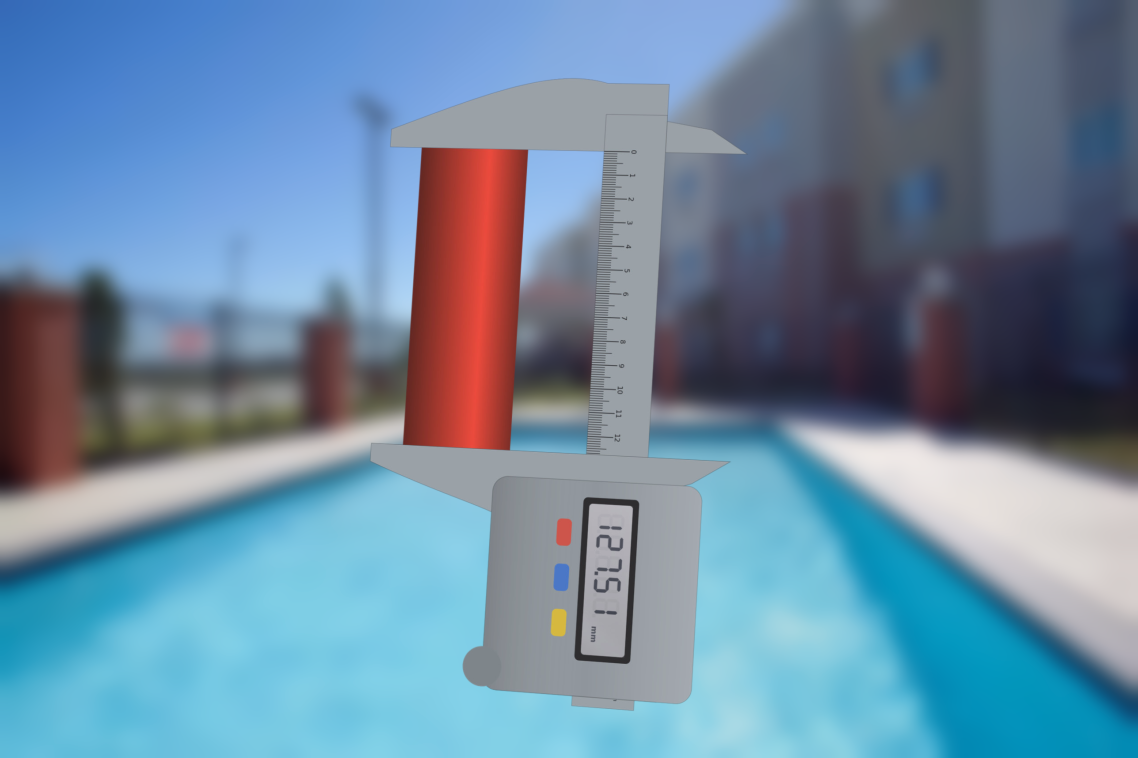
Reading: 127.51 mm
